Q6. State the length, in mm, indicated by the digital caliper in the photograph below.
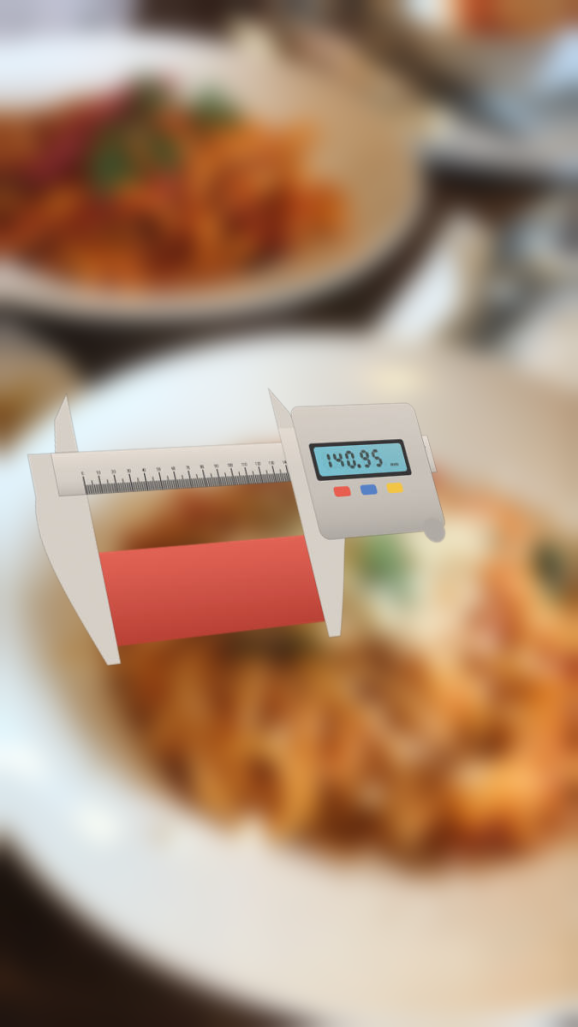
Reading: 140.95 mm
